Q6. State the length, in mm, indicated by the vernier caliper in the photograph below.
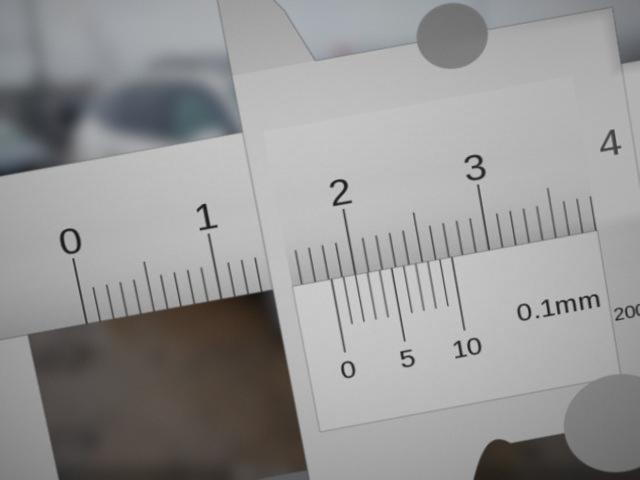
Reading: 18.2 mm
